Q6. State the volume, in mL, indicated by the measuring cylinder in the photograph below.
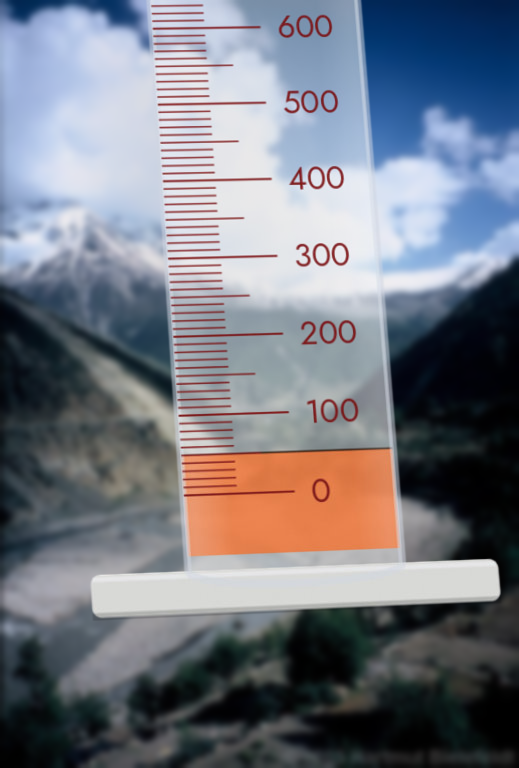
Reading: 50 mL
